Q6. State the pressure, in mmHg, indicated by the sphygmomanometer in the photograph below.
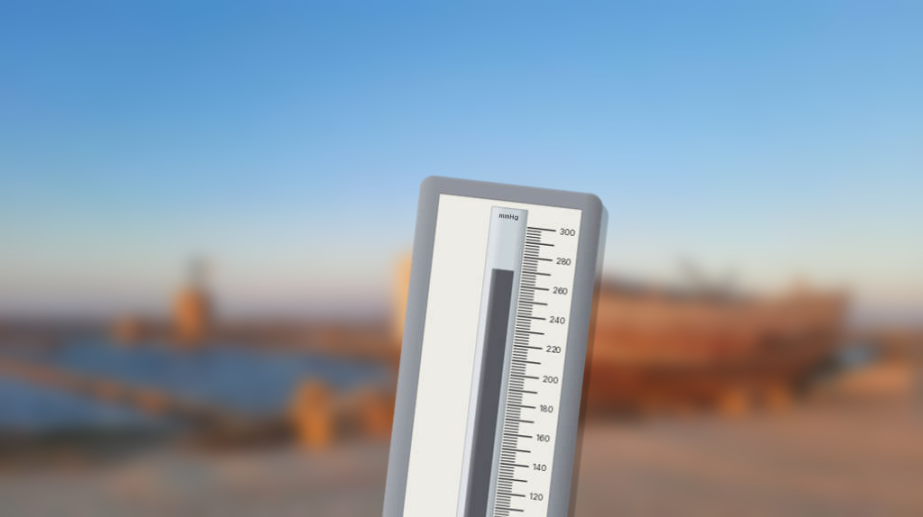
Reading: 270 mmHg
